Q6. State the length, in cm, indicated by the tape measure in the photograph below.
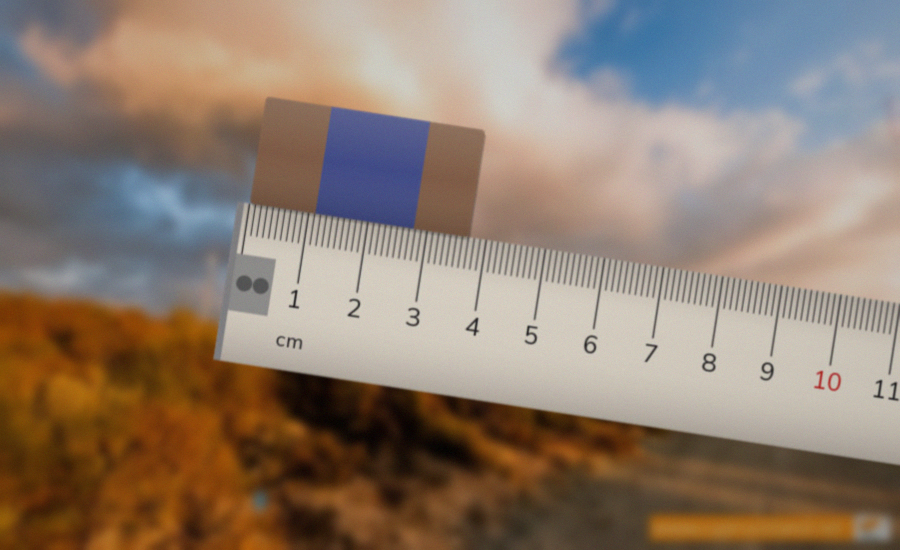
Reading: 3.7 cm
